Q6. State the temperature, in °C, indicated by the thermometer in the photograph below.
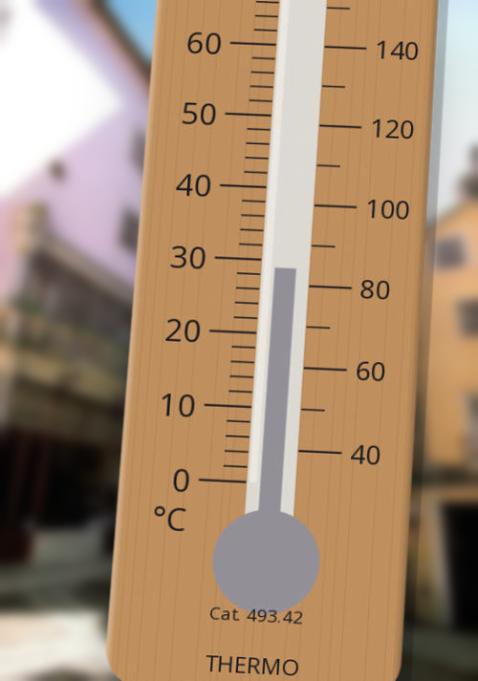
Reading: 29 °C
